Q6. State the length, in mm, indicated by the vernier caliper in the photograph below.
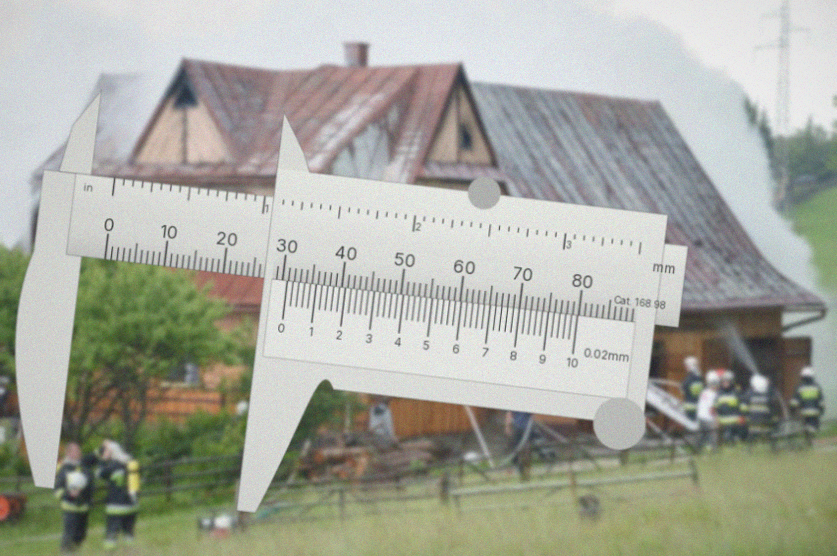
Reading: 30.8 mm
